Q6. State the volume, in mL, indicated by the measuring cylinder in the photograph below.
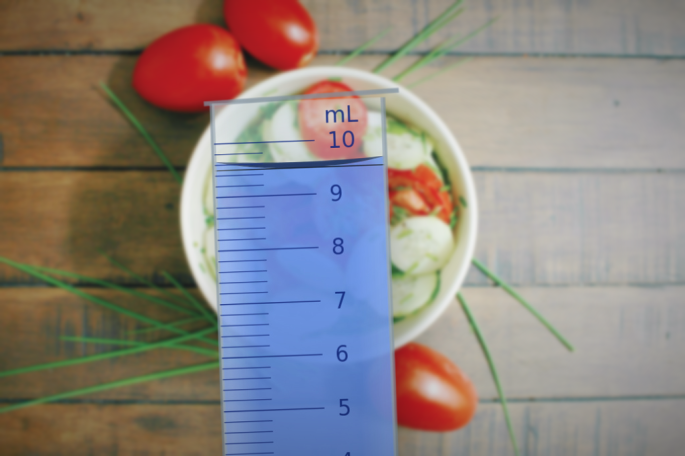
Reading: 9.5 mL
